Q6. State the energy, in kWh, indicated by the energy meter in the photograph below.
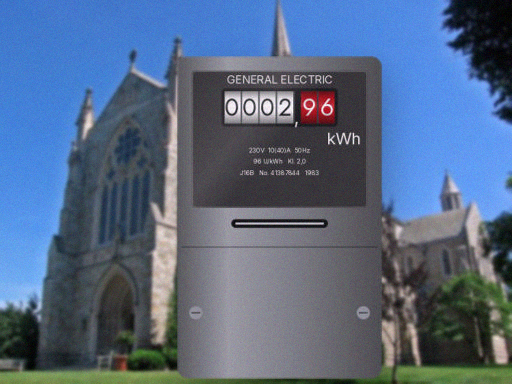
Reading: 2.96 kWh
